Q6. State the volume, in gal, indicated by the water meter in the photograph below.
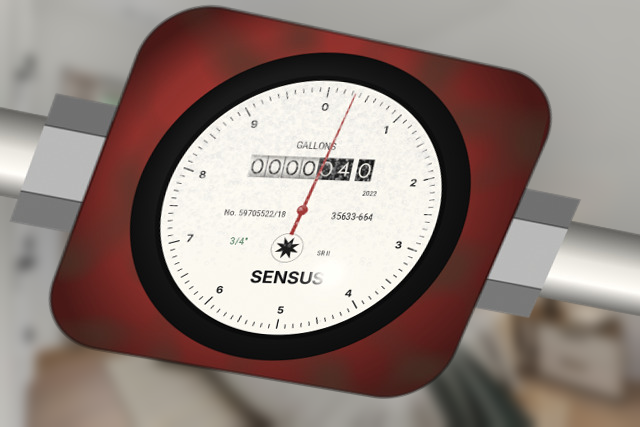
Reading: 40.3 gal
